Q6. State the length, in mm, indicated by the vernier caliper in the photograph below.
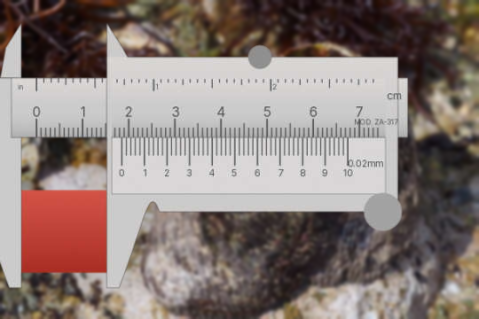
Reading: 18.5 mm
